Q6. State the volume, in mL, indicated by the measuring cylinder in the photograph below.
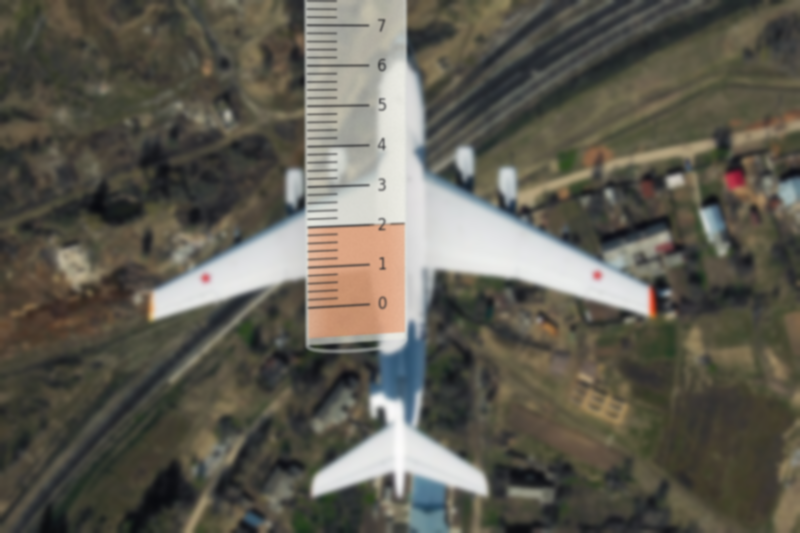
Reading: 2 mL
